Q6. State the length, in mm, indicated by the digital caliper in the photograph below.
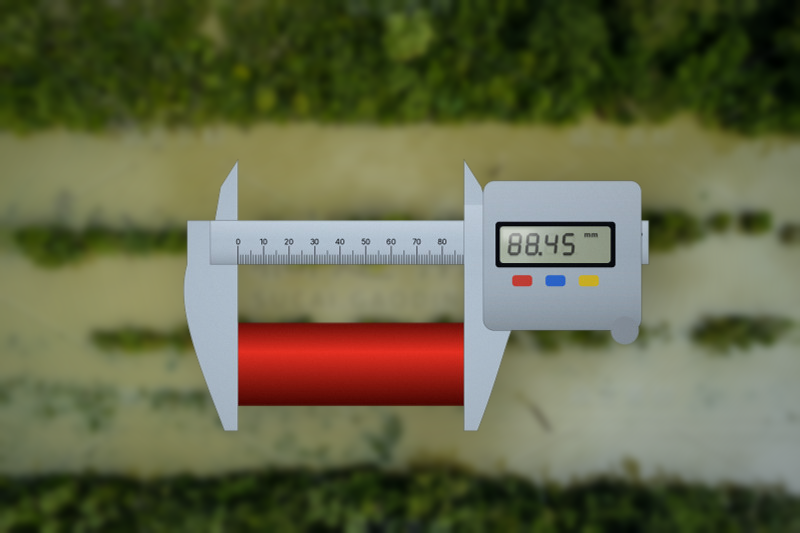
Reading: 88.45 mm
